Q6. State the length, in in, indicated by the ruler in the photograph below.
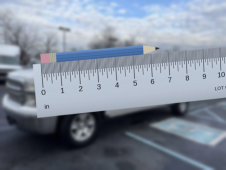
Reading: 6.5 in
